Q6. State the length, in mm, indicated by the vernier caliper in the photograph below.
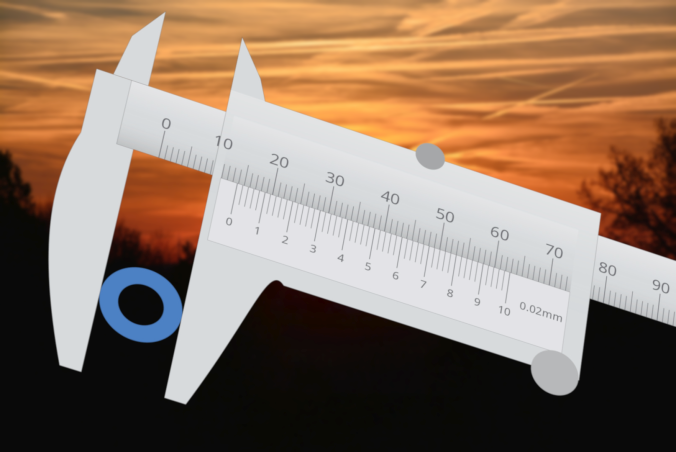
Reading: 13.8 mm
